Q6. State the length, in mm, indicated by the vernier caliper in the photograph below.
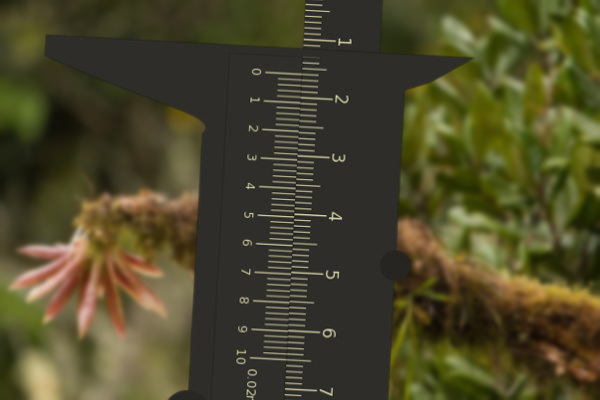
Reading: 16.0 mm
